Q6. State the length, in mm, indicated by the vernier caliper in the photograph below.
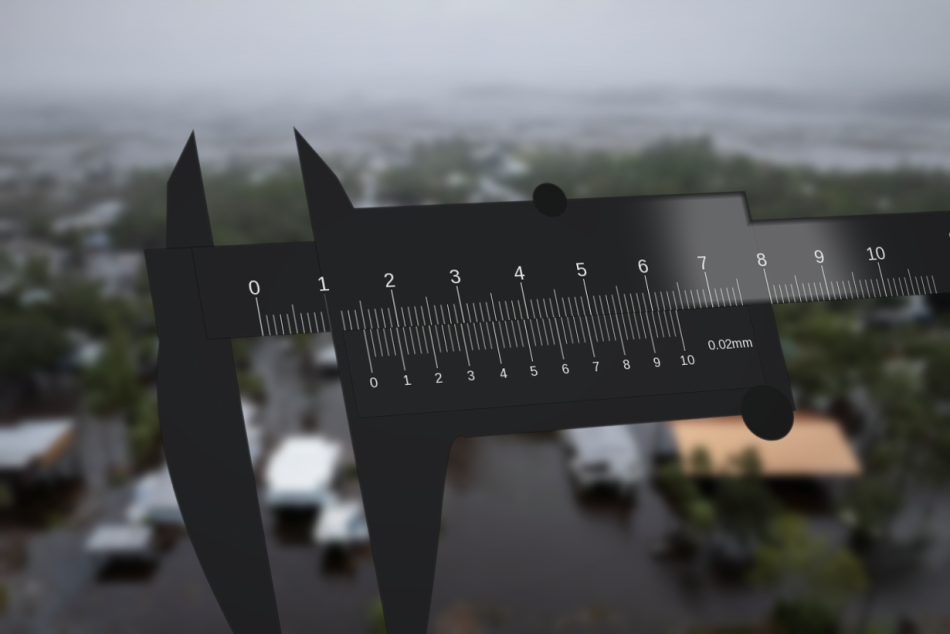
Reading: 14.8 mm
